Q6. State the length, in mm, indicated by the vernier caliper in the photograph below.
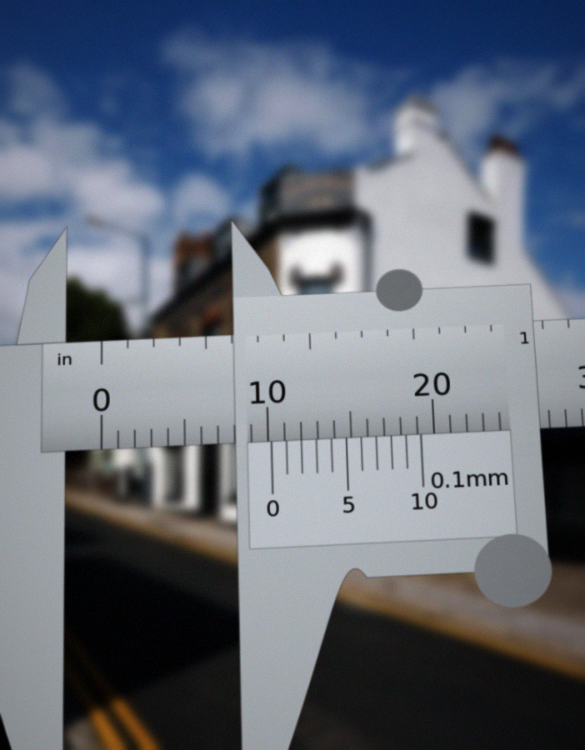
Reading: 10.2 mm
